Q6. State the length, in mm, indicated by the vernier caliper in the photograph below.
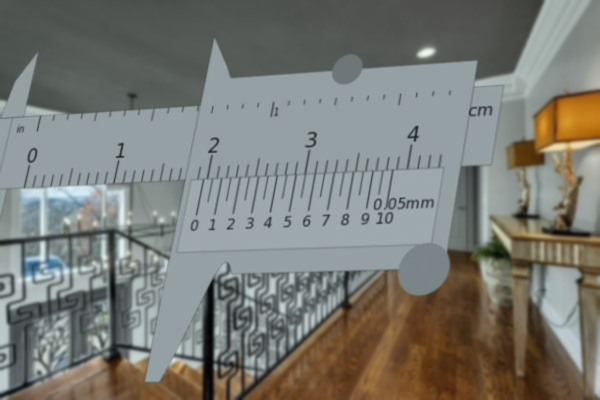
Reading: 19.6 mm
